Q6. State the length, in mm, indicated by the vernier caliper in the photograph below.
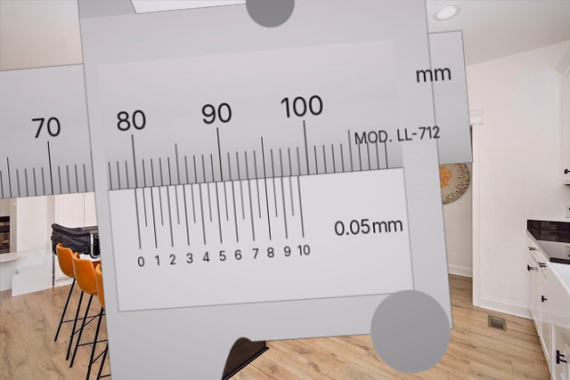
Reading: 79.8 mm
